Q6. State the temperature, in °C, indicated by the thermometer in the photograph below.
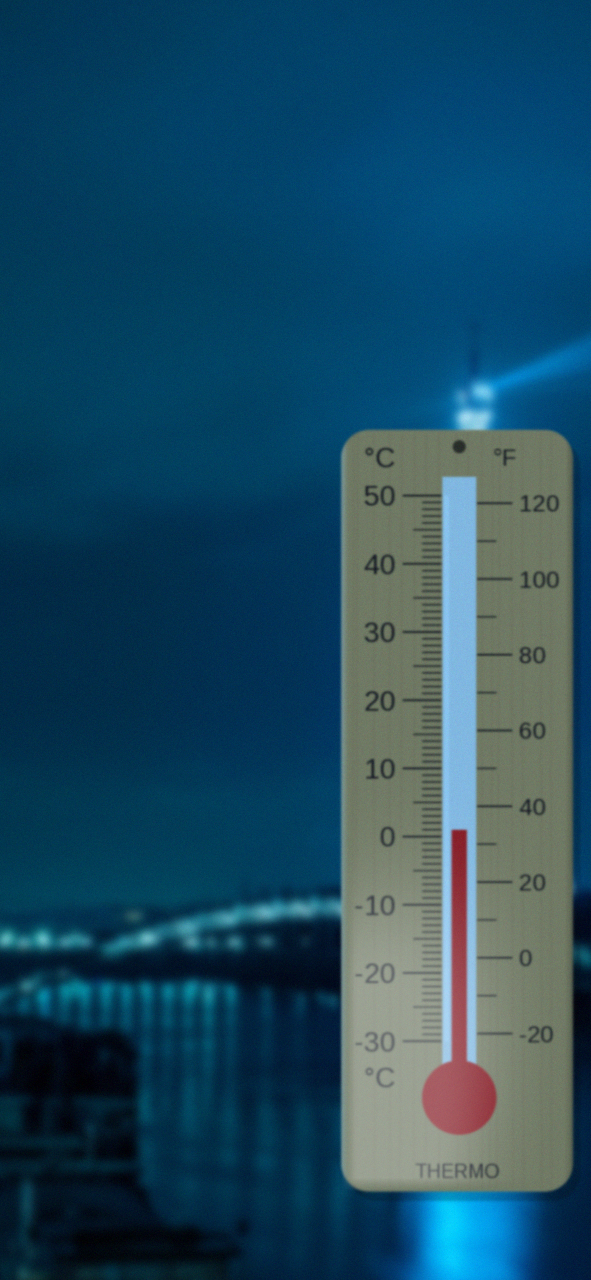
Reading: 1 °C
